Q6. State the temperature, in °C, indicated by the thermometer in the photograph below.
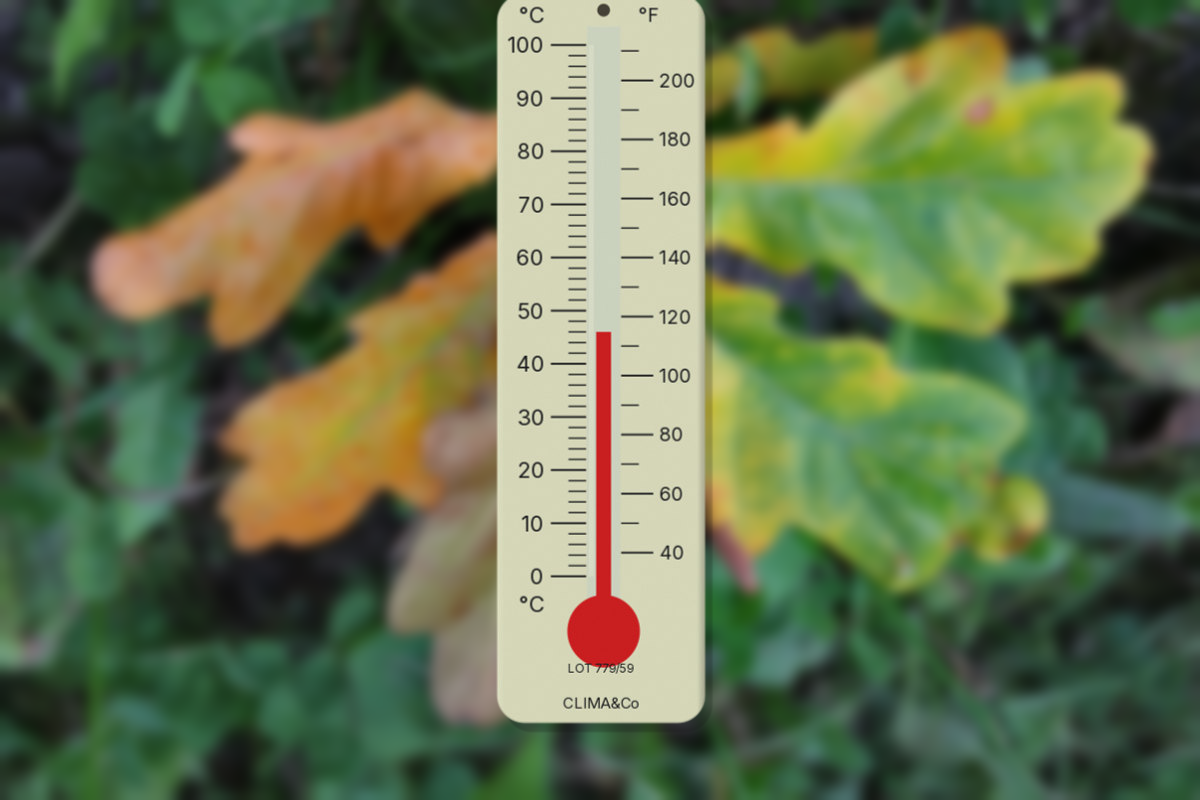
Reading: 46 °C
